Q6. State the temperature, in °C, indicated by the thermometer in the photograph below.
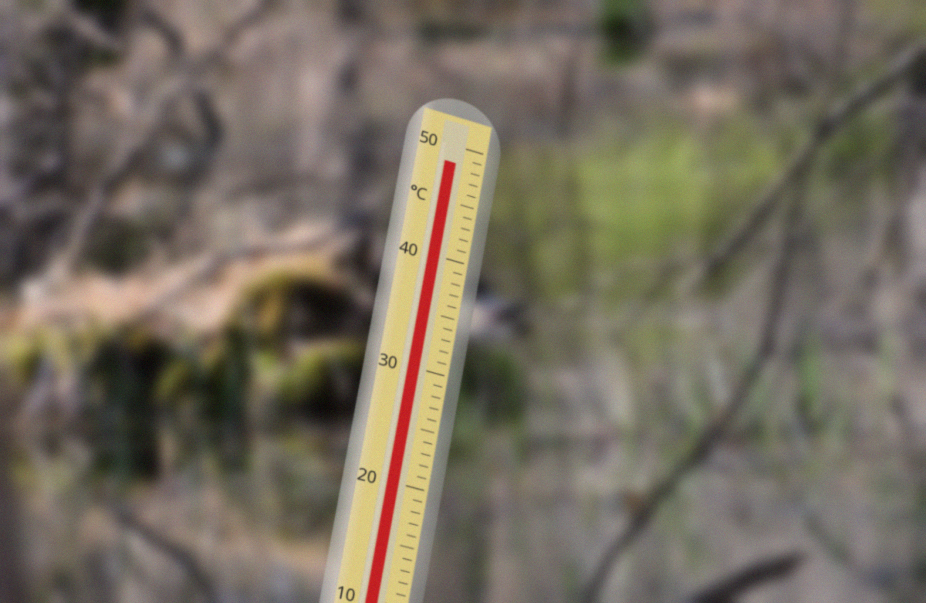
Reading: 48.5 °C
